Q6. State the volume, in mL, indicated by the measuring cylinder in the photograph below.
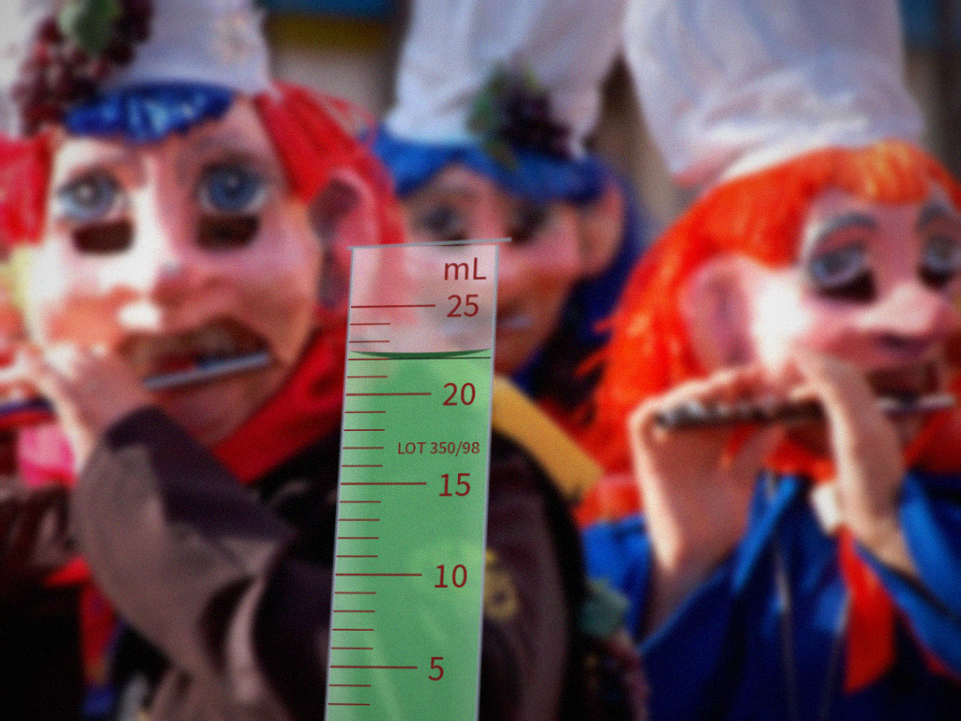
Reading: 22 mL
